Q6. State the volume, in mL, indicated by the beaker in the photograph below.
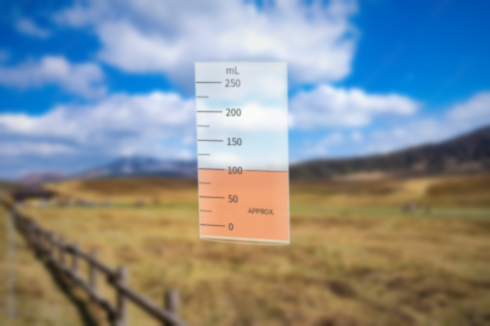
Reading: 100 mL
